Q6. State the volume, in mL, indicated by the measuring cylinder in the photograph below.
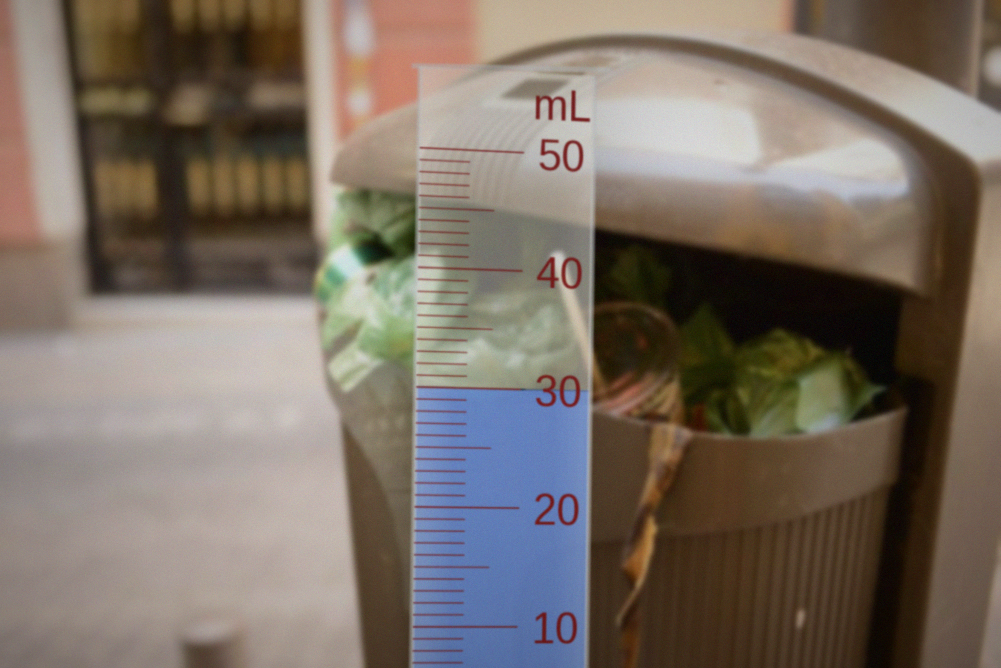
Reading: 30 mL
